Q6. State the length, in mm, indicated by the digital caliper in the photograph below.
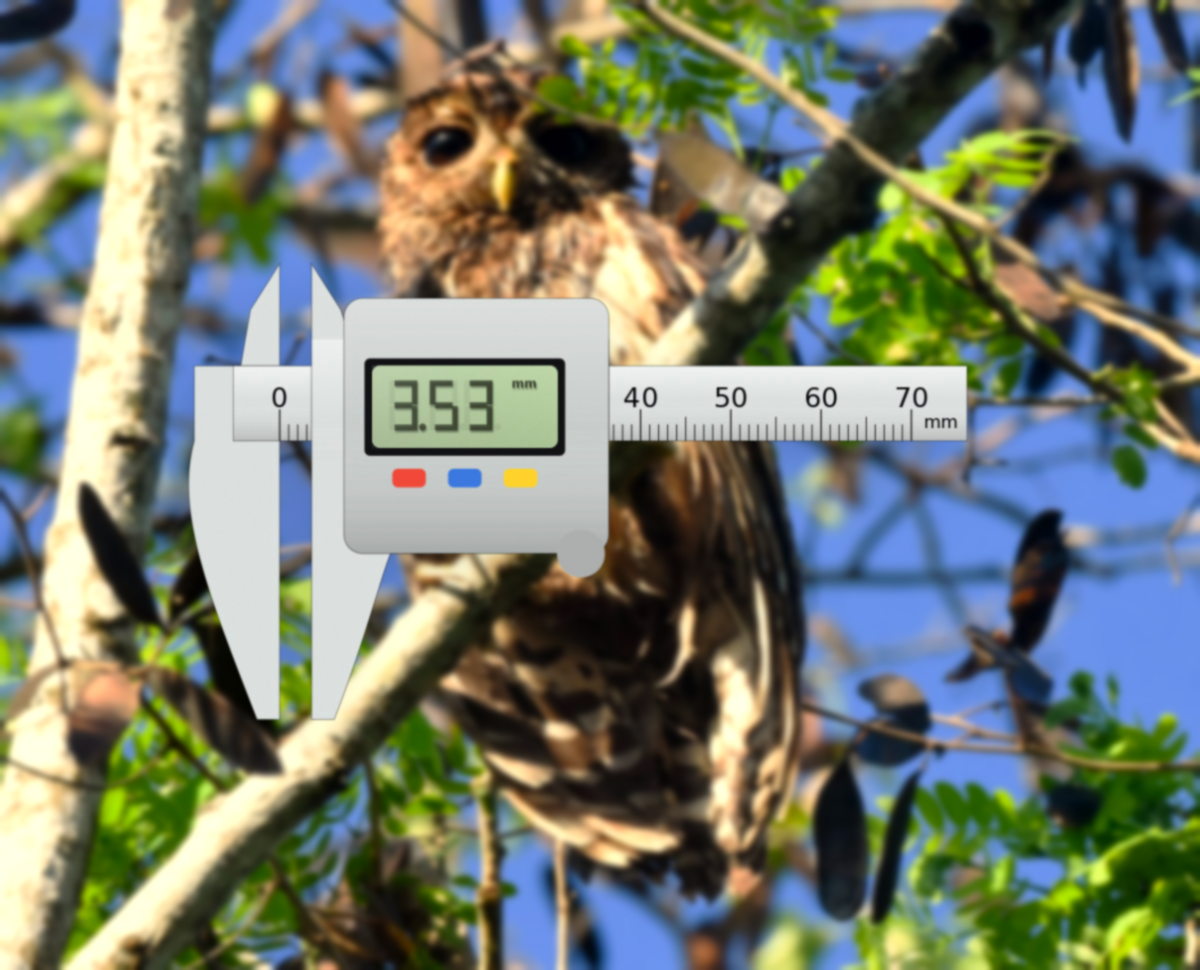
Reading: 3.53 mm
